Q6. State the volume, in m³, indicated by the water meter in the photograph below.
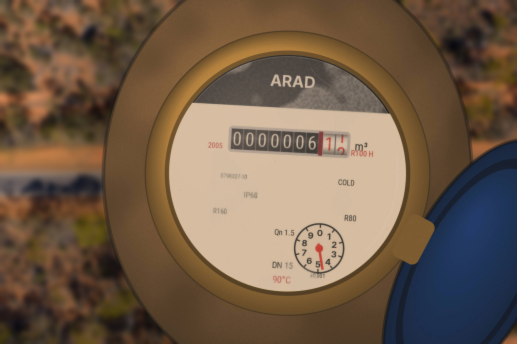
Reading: 6.114 m³
